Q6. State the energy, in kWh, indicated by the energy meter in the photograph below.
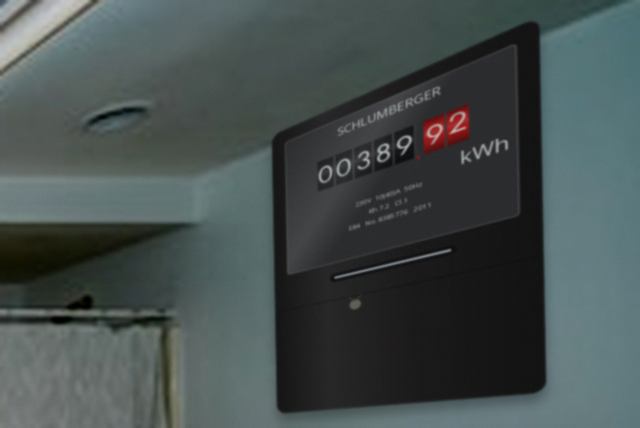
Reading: 389.92 kWh
